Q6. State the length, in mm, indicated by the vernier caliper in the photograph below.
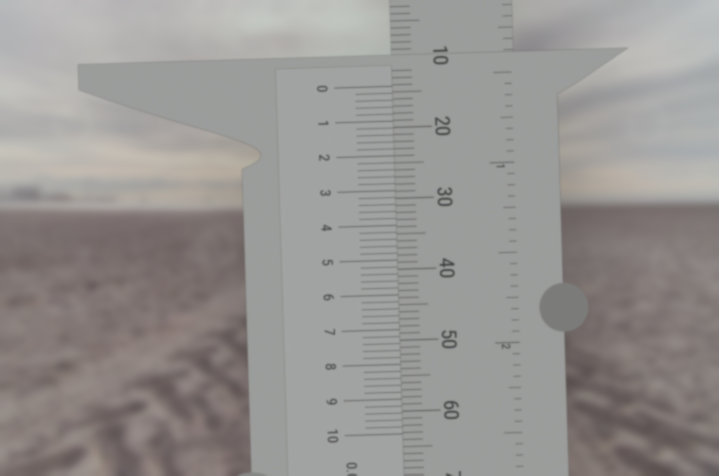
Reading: 14.2 mm
